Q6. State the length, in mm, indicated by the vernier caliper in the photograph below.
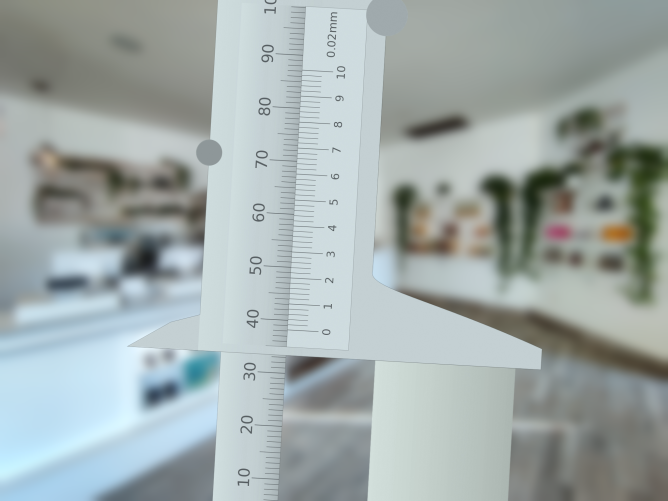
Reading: 38.2 mm
